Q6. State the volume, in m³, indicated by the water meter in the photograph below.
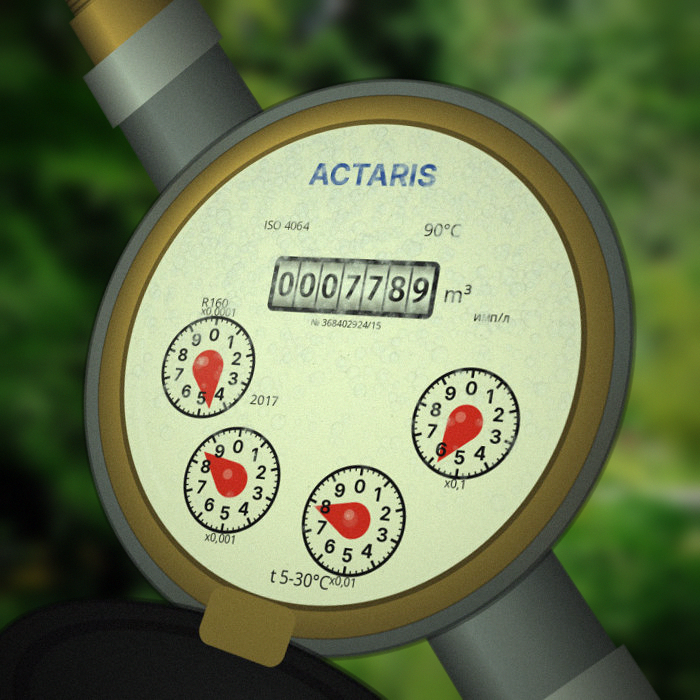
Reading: 7789.5784 m³
